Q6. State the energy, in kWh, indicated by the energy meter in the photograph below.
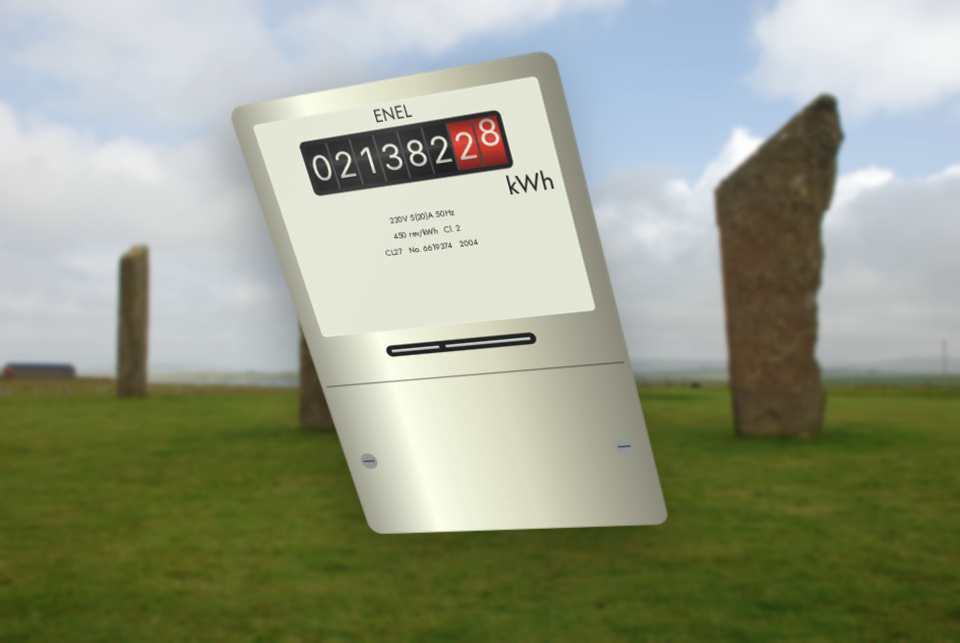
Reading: 21382.28 kWh
